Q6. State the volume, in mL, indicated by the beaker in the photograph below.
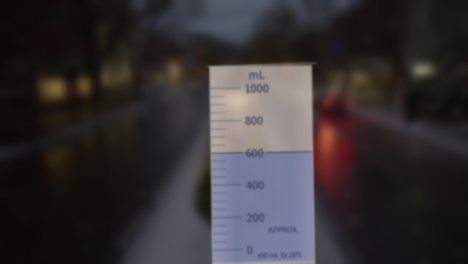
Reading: 600 mL
